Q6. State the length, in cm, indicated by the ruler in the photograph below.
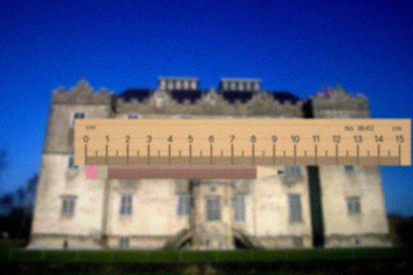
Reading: 9.5 cm
